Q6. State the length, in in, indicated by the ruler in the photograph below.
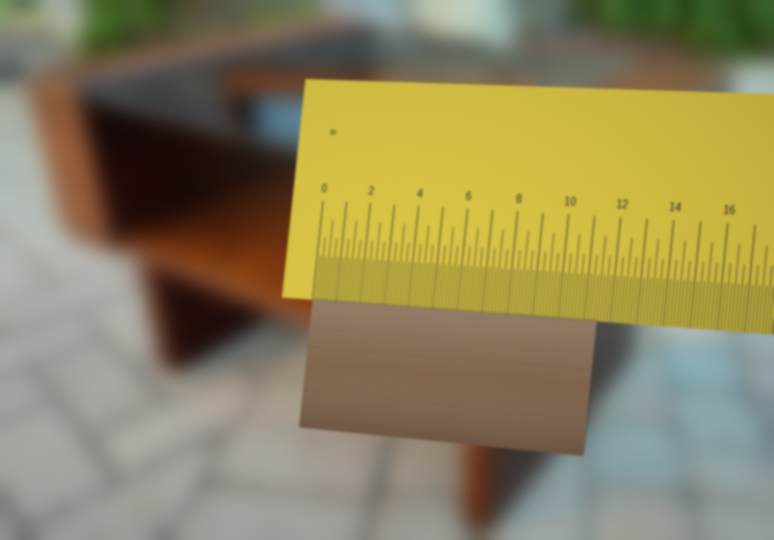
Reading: 11.5 in
